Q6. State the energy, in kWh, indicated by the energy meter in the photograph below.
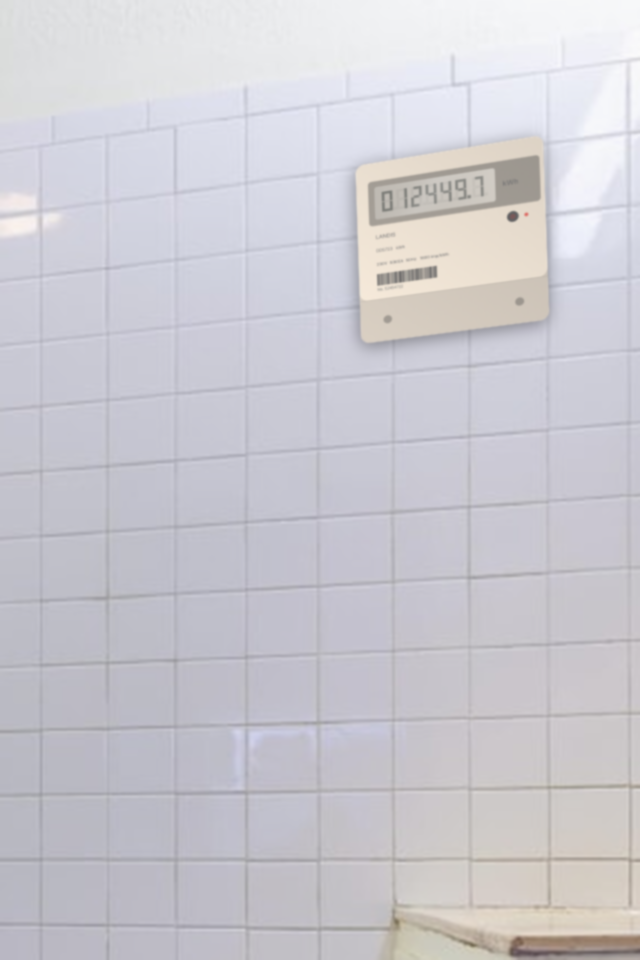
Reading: 12449.7 kWh
